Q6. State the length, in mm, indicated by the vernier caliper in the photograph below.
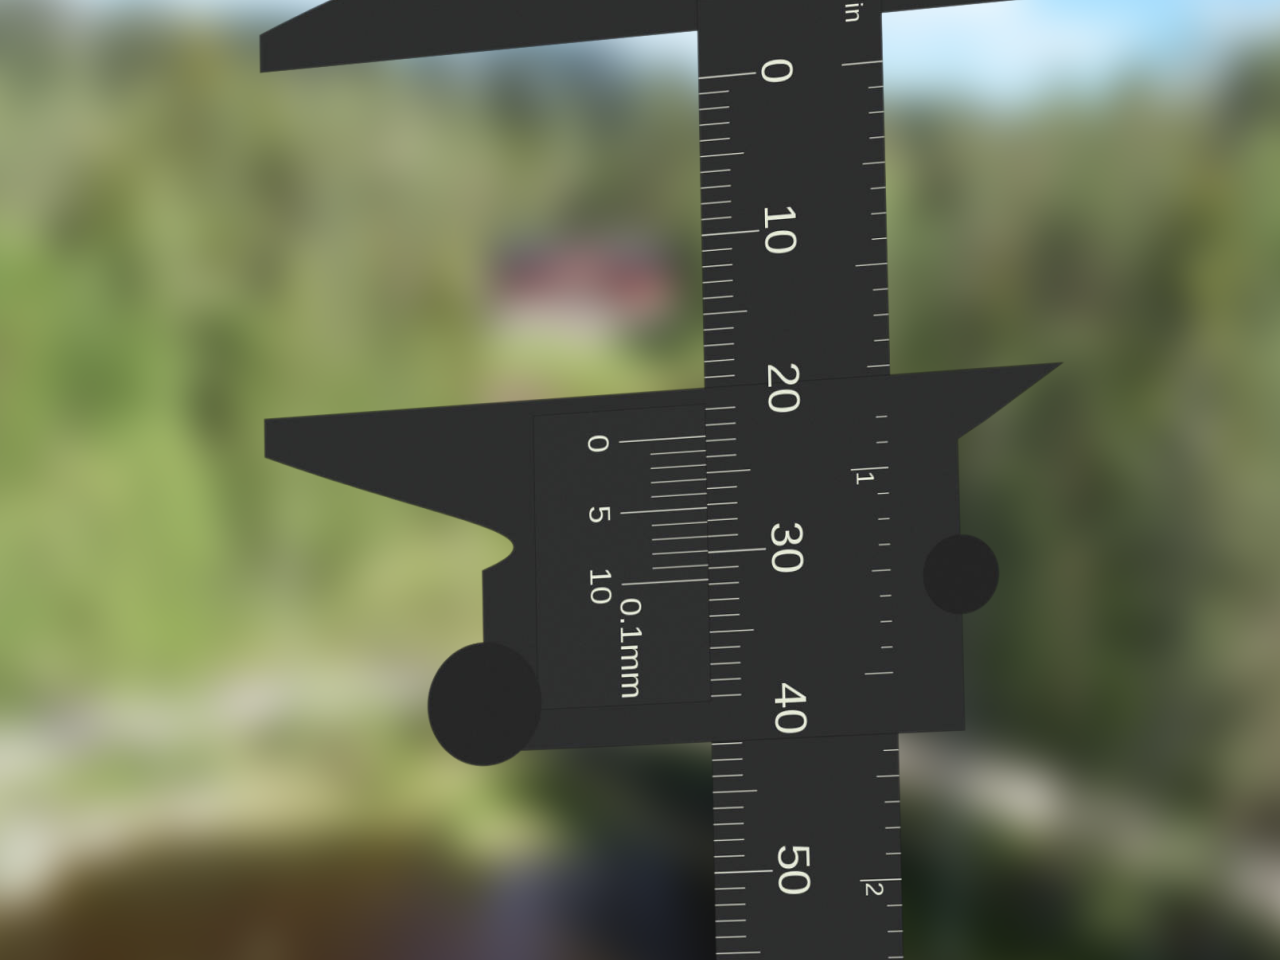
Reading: 22.7 mm
